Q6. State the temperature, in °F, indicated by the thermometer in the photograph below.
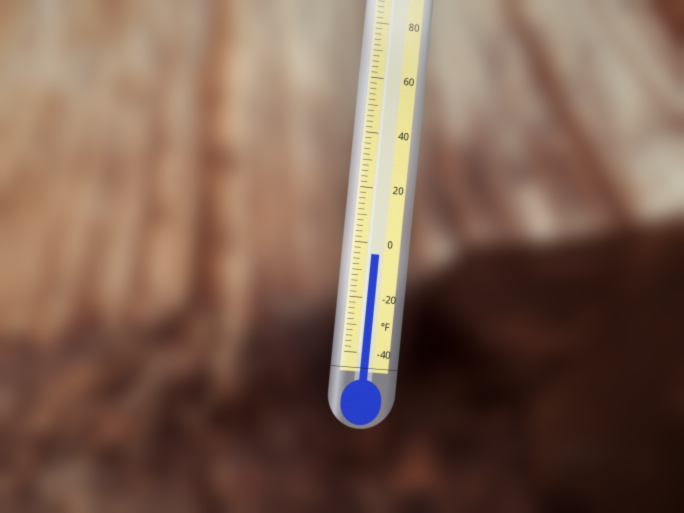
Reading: -4 °F
